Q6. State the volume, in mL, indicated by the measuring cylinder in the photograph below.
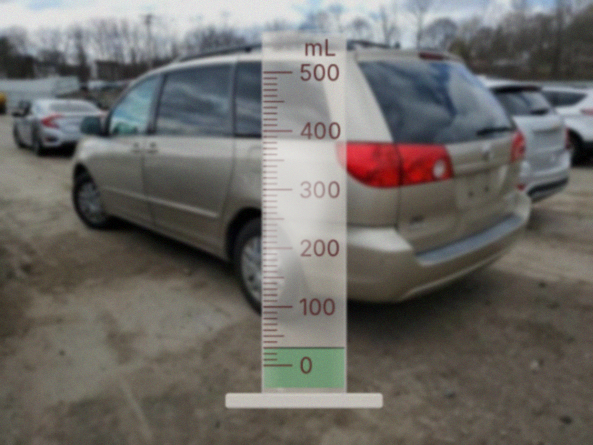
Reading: 30 mL
